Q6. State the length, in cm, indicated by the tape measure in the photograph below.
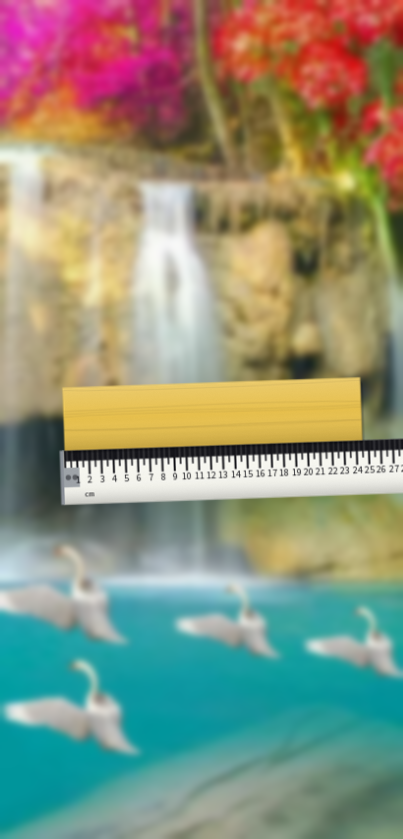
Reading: 24.5 cm
